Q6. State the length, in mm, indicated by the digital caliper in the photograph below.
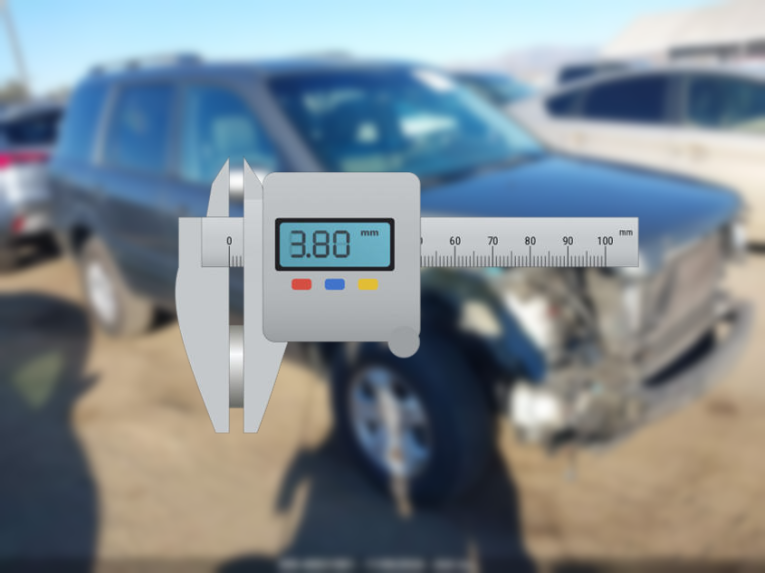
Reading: 3.80 mm
